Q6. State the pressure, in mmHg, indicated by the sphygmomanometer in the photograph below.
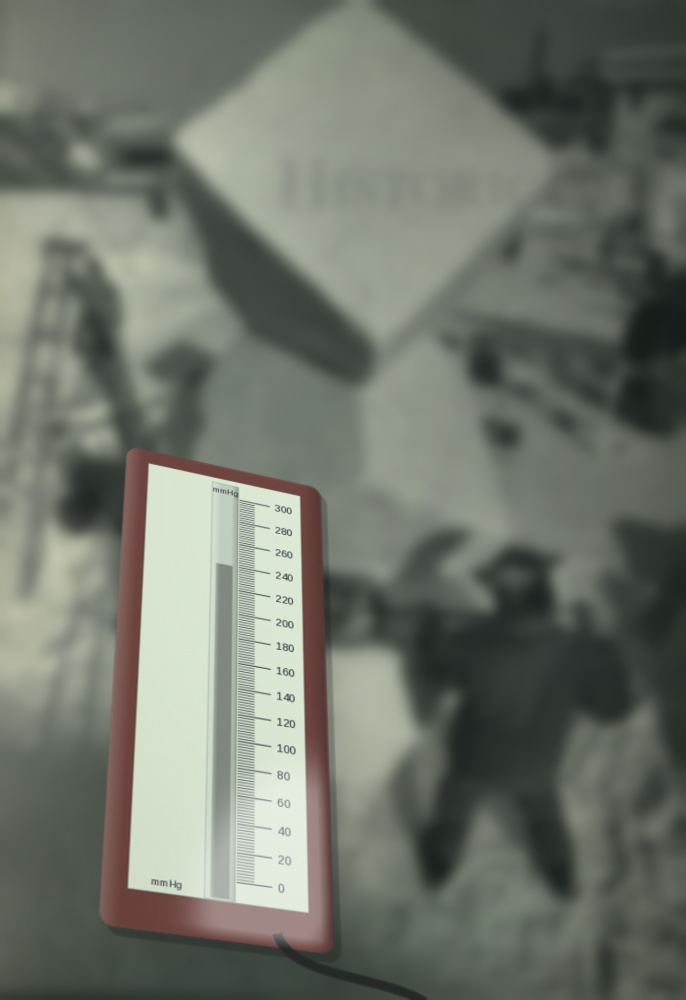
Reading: 240 mmHg
